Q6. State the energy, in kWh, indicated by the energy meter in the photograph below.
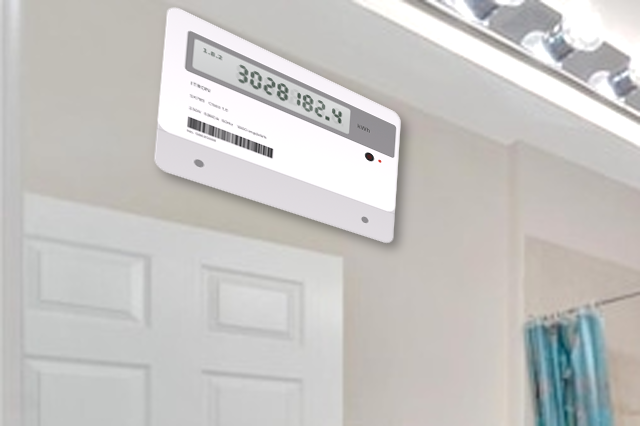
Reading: 3028182.4 kWh
